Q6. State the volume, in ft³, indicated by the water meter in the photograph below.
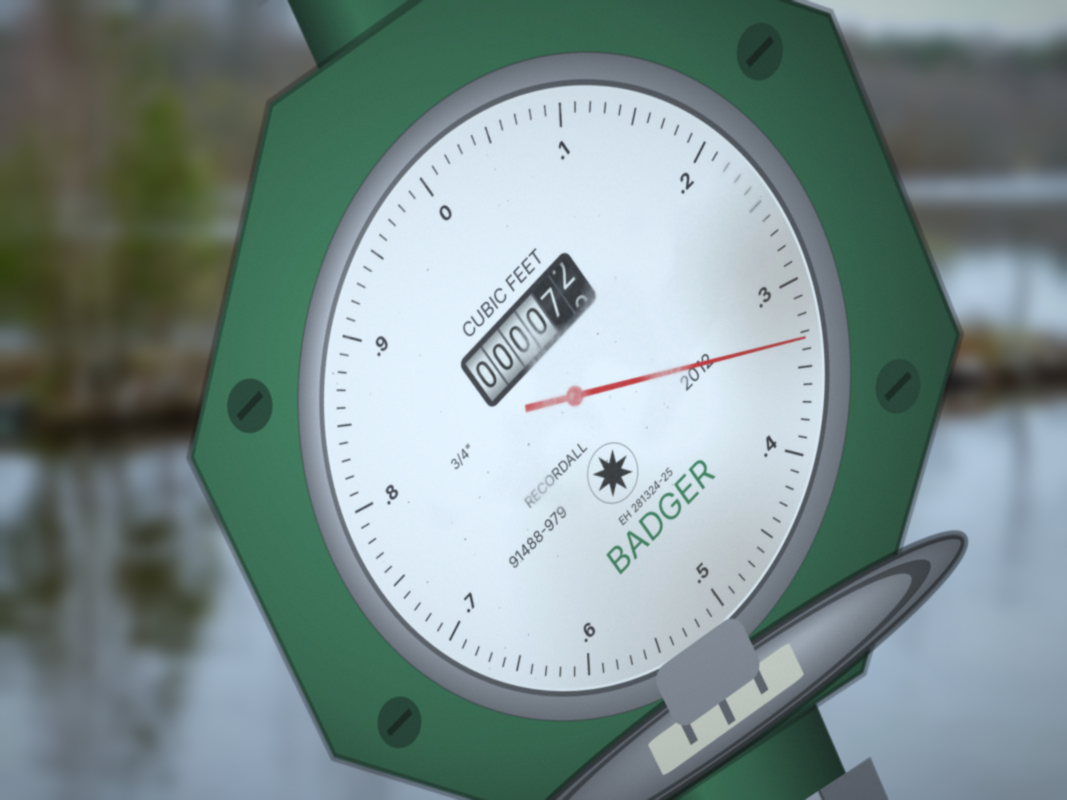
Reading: 72.33 ft³
